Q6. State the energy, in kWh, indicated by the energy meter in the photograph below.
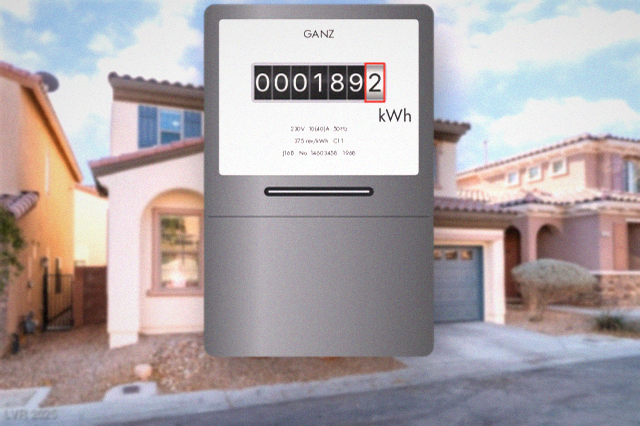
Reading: 189.2 kWh
